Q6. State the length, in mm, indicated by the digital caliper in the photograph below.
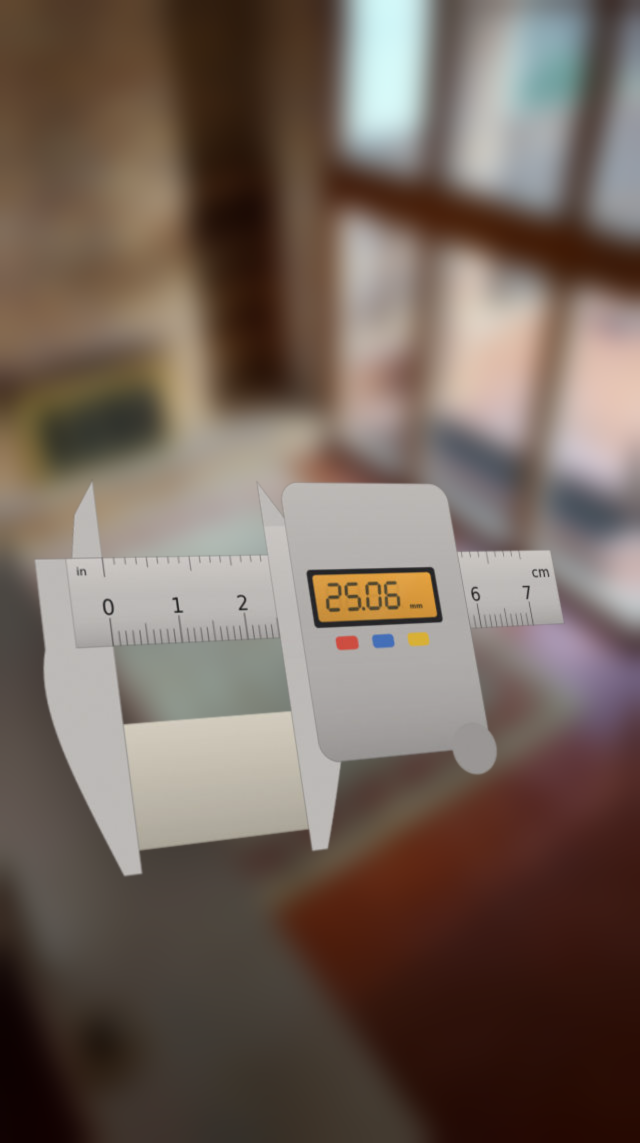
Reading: 25.06 mm
